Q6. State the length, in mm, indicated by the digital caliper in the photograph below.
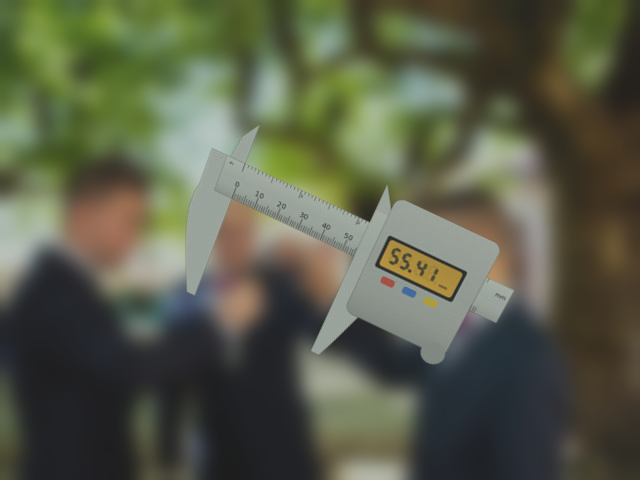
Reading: 55.41 mm
